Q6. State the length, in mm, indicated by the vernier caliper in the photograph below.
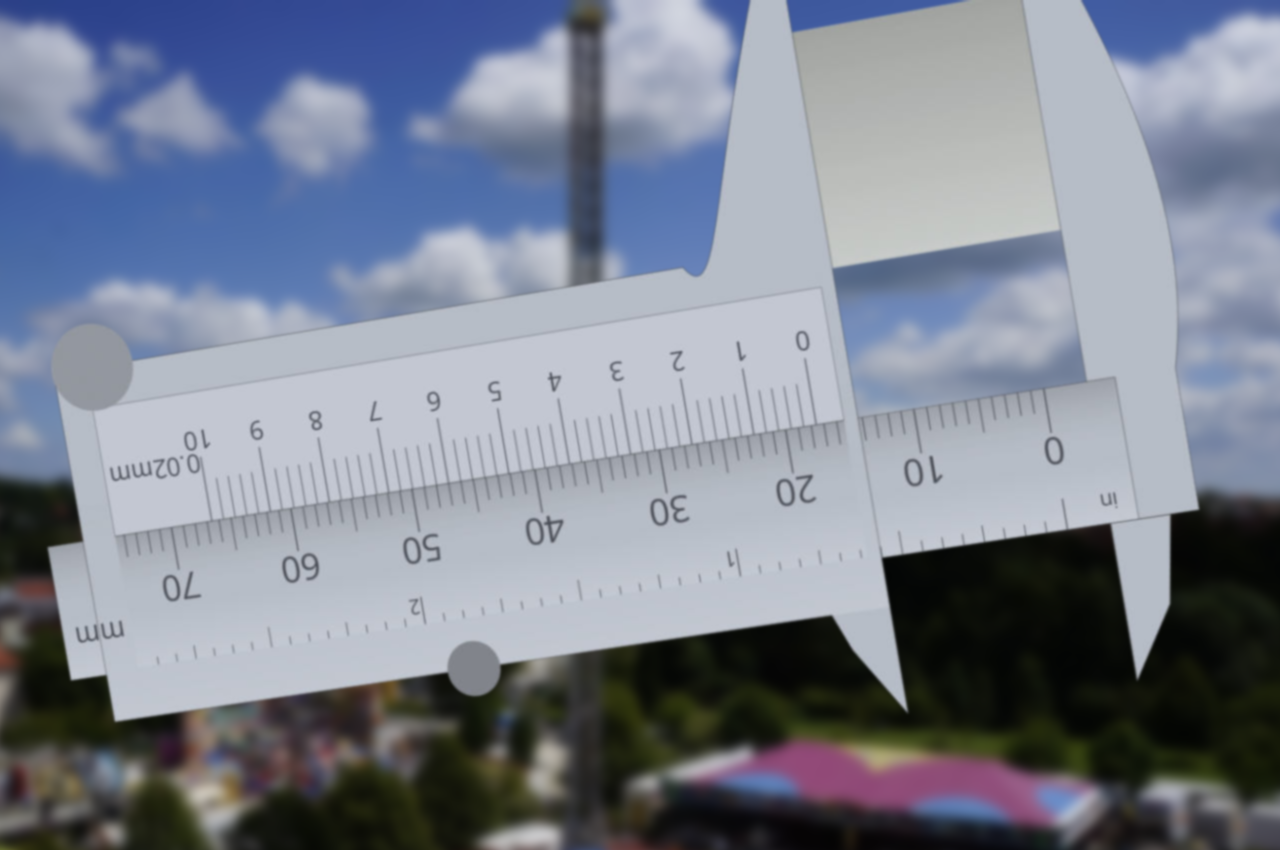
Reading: 17.6 mm
